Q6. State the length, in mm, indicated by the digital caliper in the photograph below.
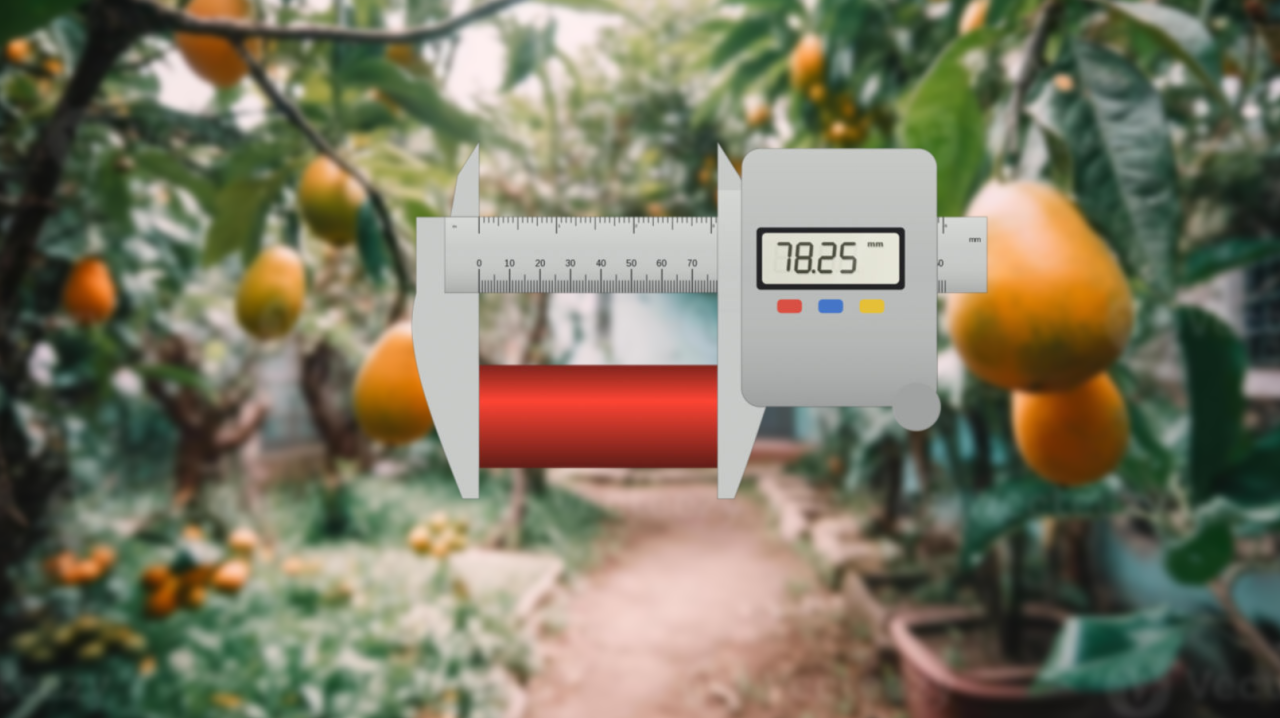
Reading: 78.25 mm
